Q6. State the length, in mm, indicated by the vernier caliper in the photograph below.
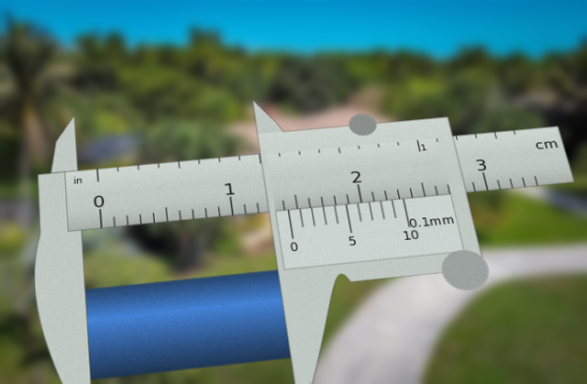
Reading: 14.3 mm
